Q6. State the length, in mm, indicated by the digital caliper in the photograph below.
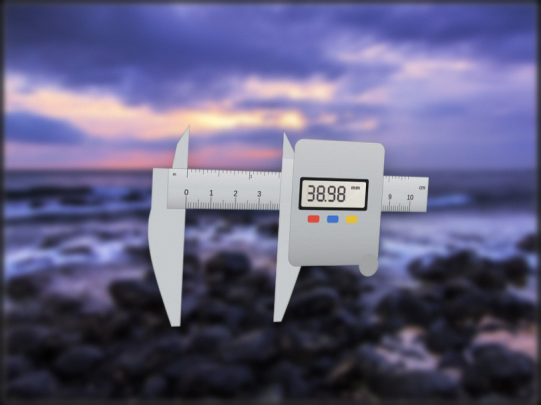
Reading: 38.98 mm
